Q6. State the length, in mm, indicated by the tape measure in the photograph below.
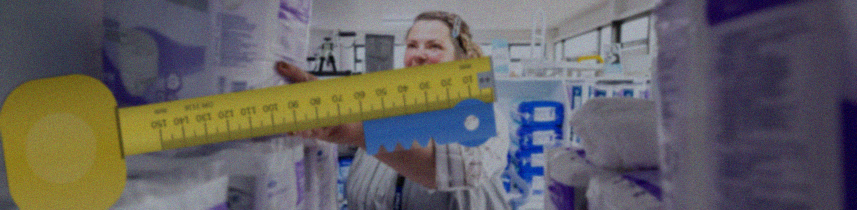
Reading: 60 mm
